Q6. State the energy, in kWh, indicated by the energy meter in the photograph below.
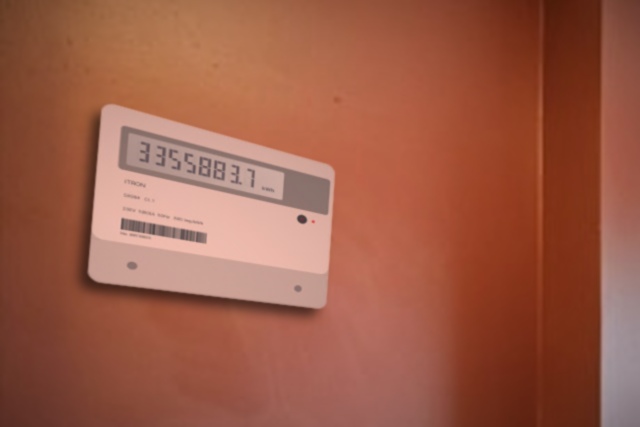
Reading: 3355883.7 kWh
